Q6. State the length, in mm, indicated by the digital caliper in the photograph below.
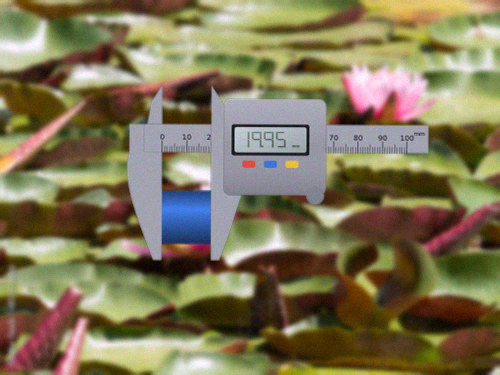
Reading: 19.95 mm
